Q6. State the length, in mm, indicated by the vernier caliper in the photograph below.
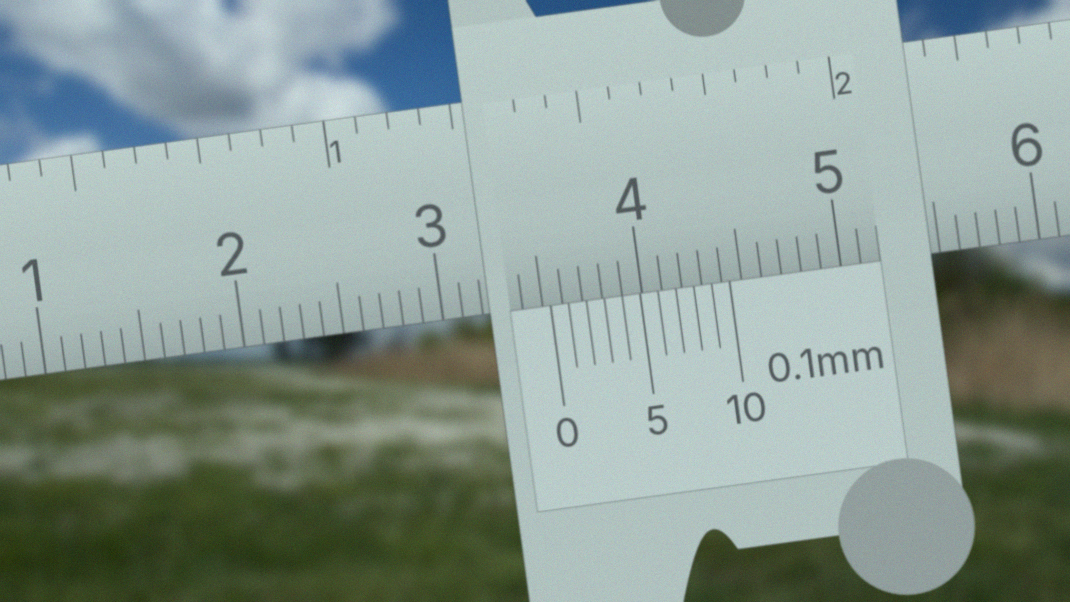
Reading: 35.4 mm
